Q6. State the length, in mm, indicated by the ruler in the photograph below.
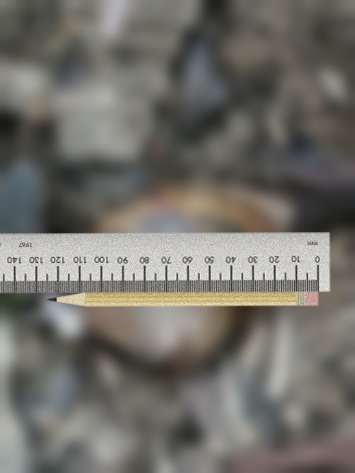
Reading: 125 mm
